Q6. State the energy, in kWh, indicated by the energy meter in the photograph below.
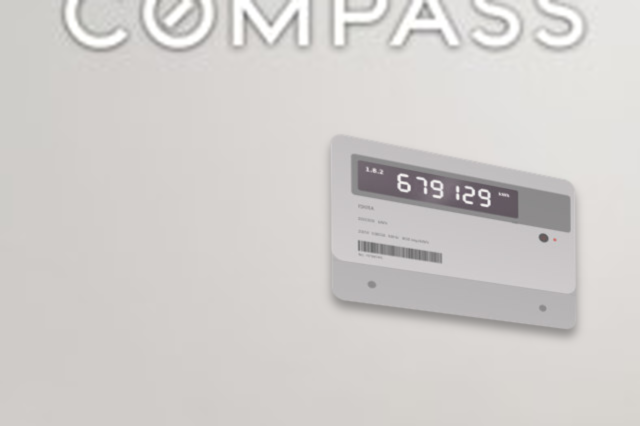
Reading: 679129 kWh
